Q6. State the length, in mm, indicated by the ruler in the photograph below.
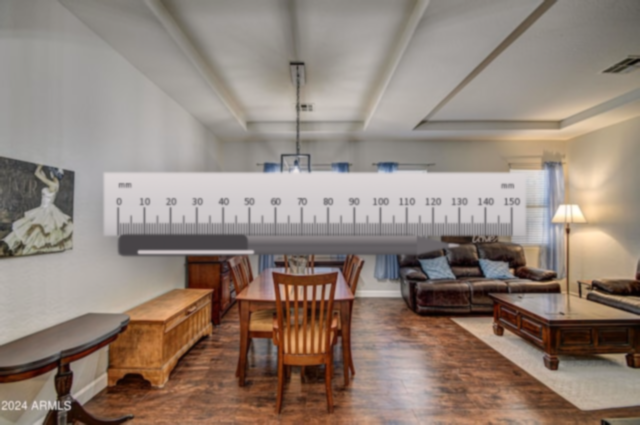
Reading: 130 mm
